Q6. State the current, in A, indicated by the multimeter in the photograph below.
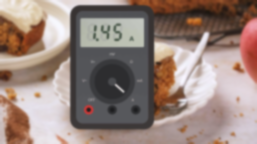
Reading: 1.45 A
